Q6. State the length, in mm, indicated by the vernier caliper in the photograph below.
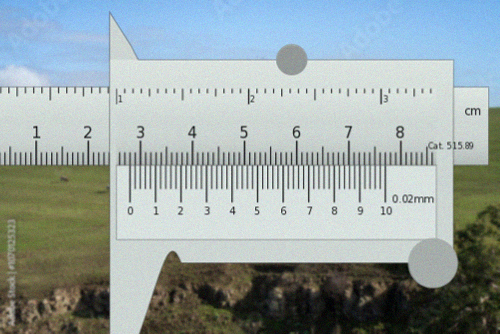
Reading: 28.0 mm
